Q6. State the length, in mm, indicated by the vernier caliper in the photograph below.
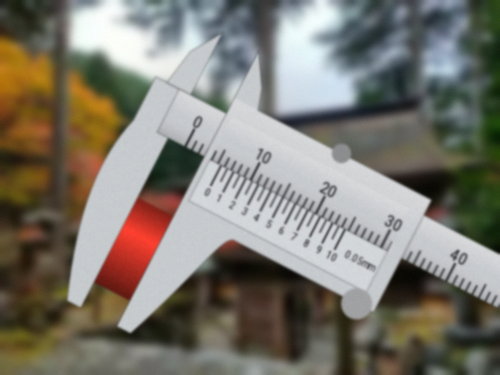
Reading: 5.5 mm
